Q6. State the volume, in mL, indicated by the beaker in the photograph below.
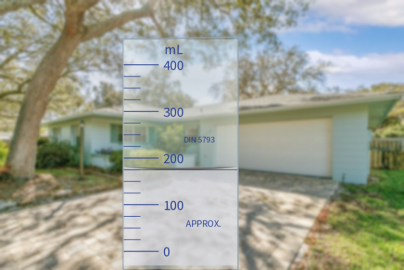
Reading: 175 mL
